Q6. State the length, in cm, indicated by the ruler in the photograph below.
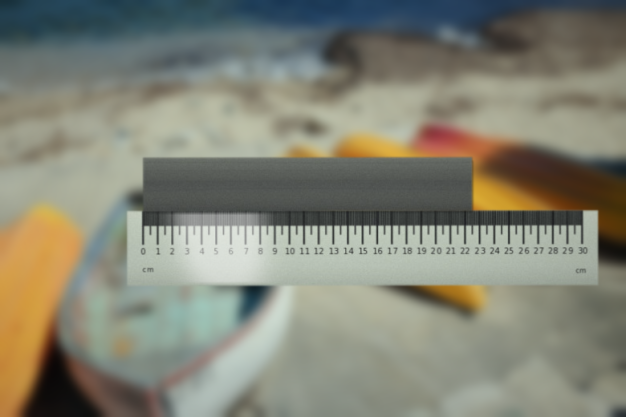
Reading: 22.5 cm
